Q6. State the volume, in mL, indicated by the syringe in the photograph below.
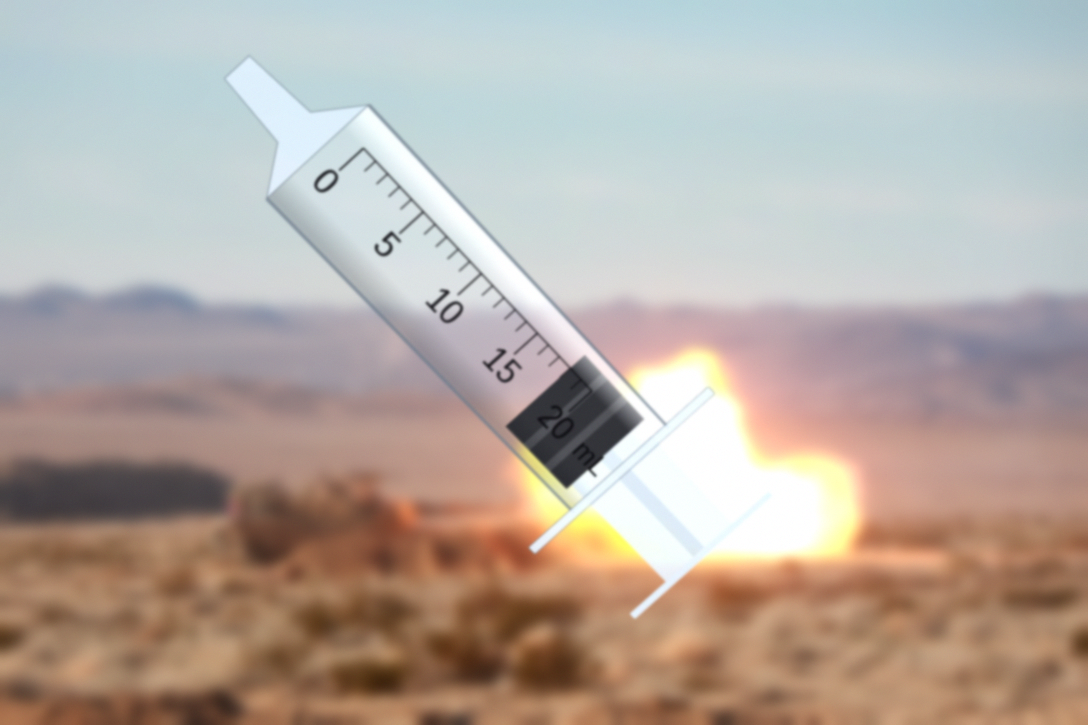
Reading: 18 mL
